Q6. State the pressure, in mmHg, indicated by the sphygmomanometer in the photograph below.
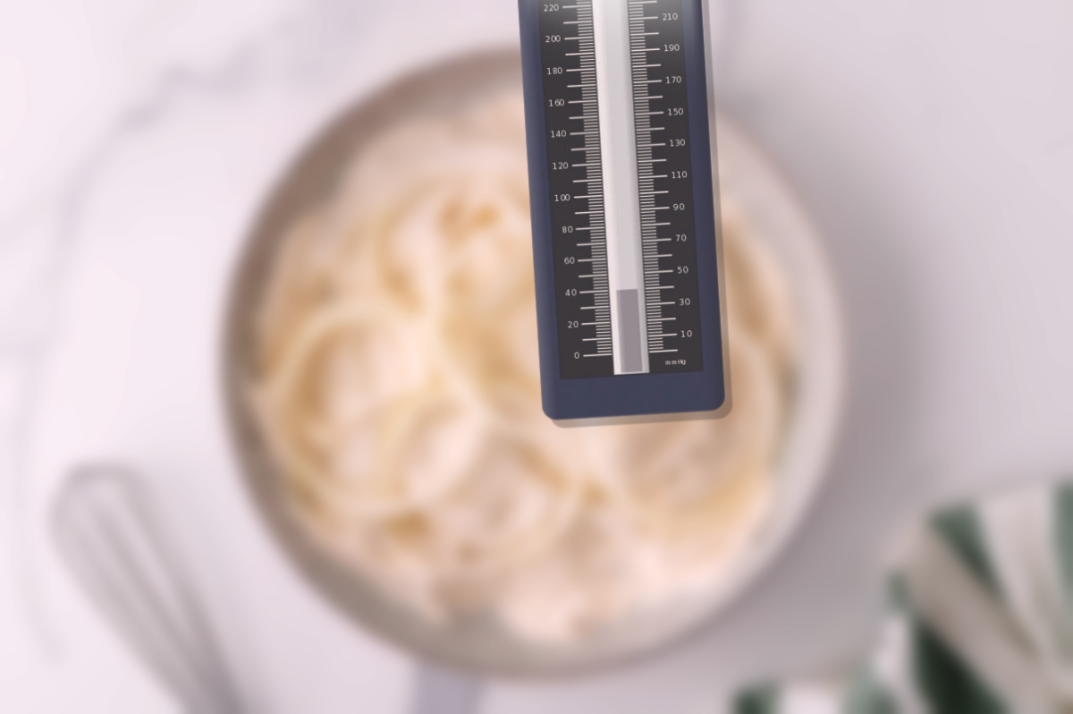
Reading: 40 mmHg
